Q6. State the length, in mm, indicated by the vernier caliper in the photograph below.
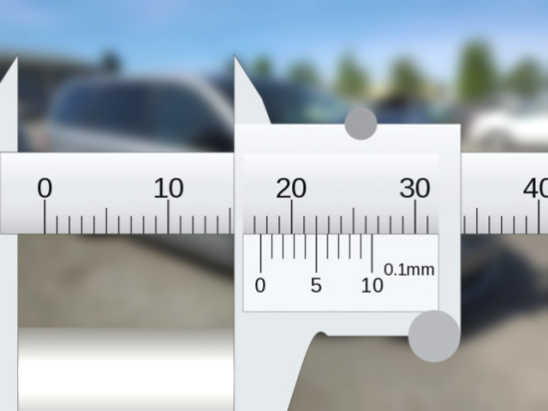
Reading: 17.5 mm
